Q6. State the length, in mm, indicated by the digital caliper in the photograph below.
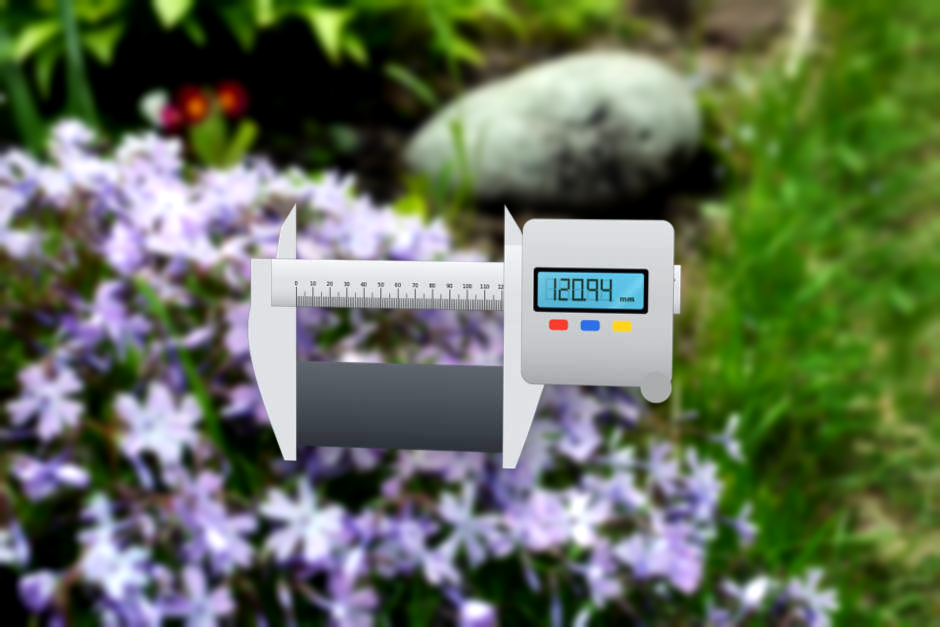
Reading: 120.94 mm
